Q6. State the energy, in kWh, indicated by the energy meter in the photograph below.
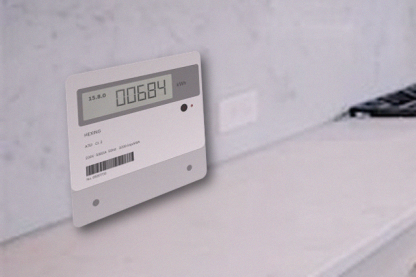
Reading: 684 kWh
